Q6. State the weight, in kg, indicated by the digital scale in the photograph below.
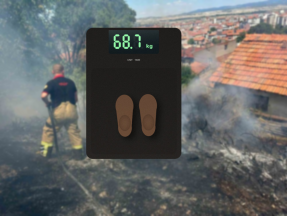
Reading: 68.7 kg
